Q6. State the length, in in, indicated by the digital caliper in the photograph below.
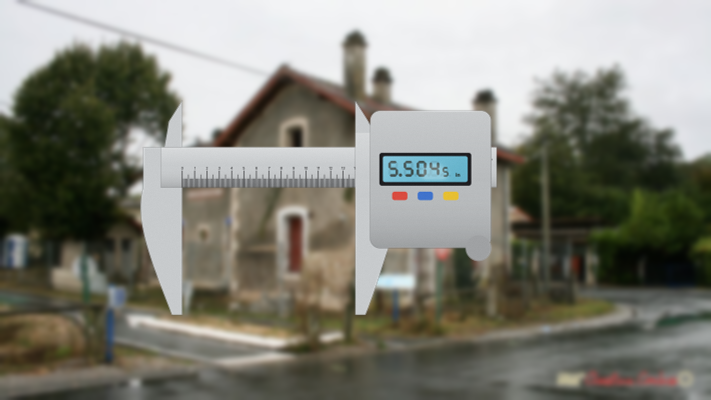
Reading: 5.5045 in
